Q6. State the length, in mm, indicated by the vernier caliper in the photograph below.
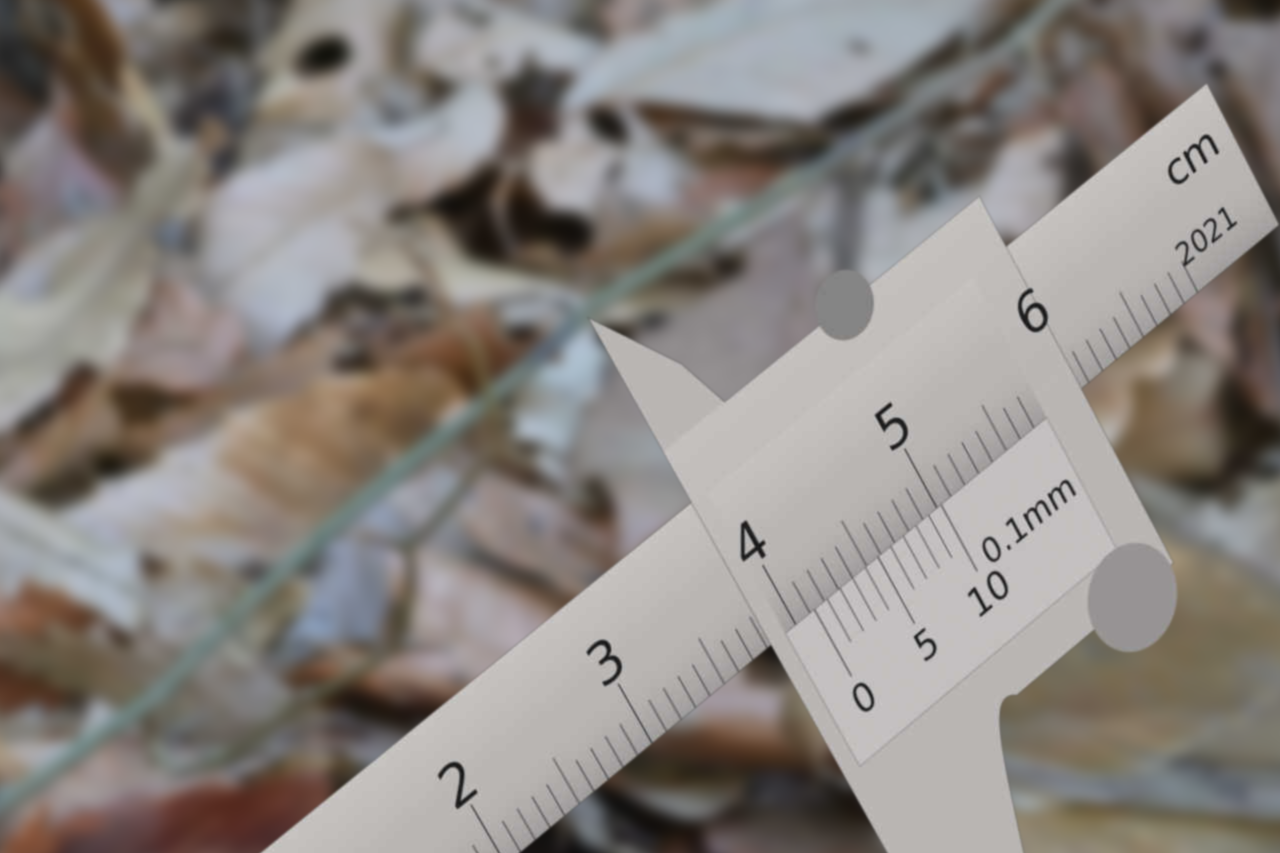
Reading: 41.3 mm
